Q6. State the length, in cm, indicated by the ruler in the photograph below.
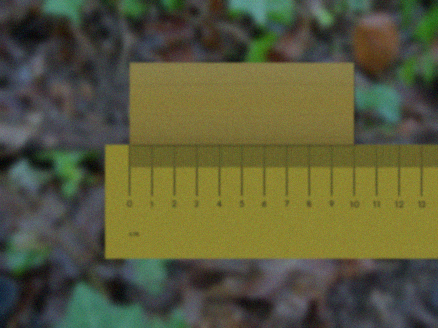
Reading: 10 cm
